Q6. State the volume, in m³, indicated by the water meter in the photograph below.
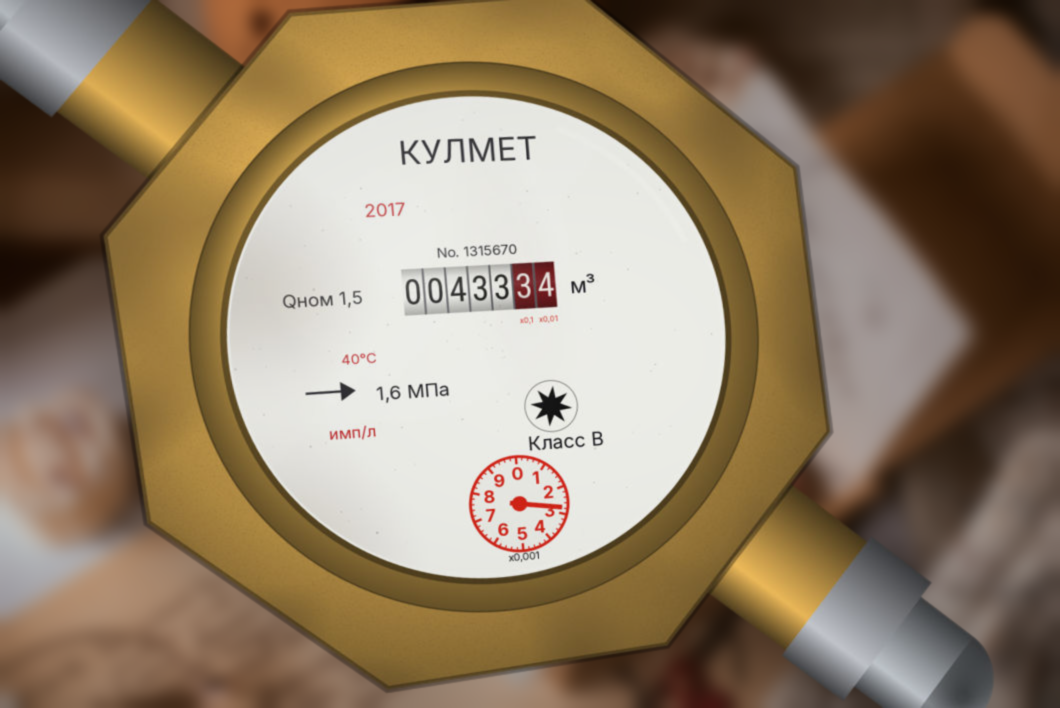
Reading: 433.342 m³
